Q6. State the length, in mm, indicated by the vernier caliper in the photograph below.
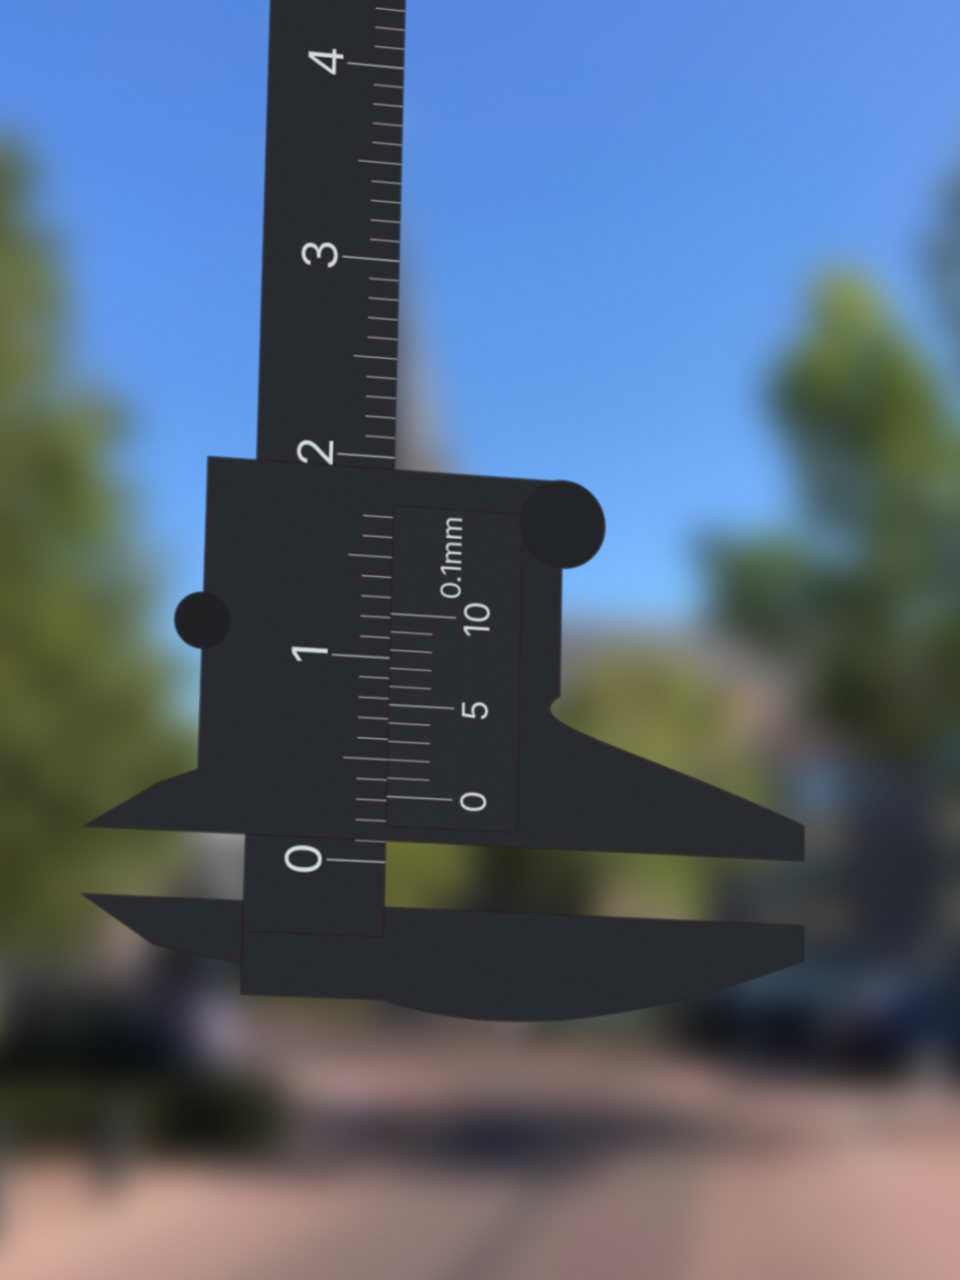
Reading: 3.2 mm
